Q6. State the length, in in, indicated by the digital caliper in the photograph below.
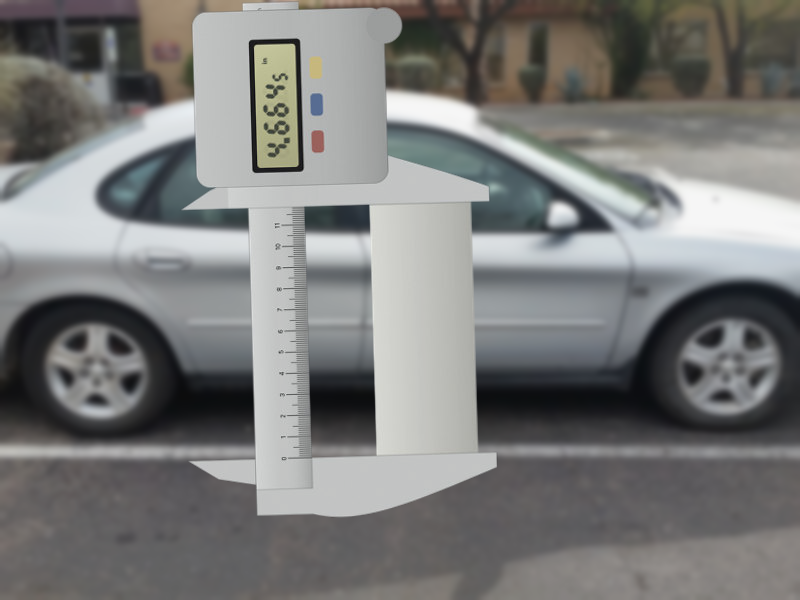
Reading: 4.6645 in
